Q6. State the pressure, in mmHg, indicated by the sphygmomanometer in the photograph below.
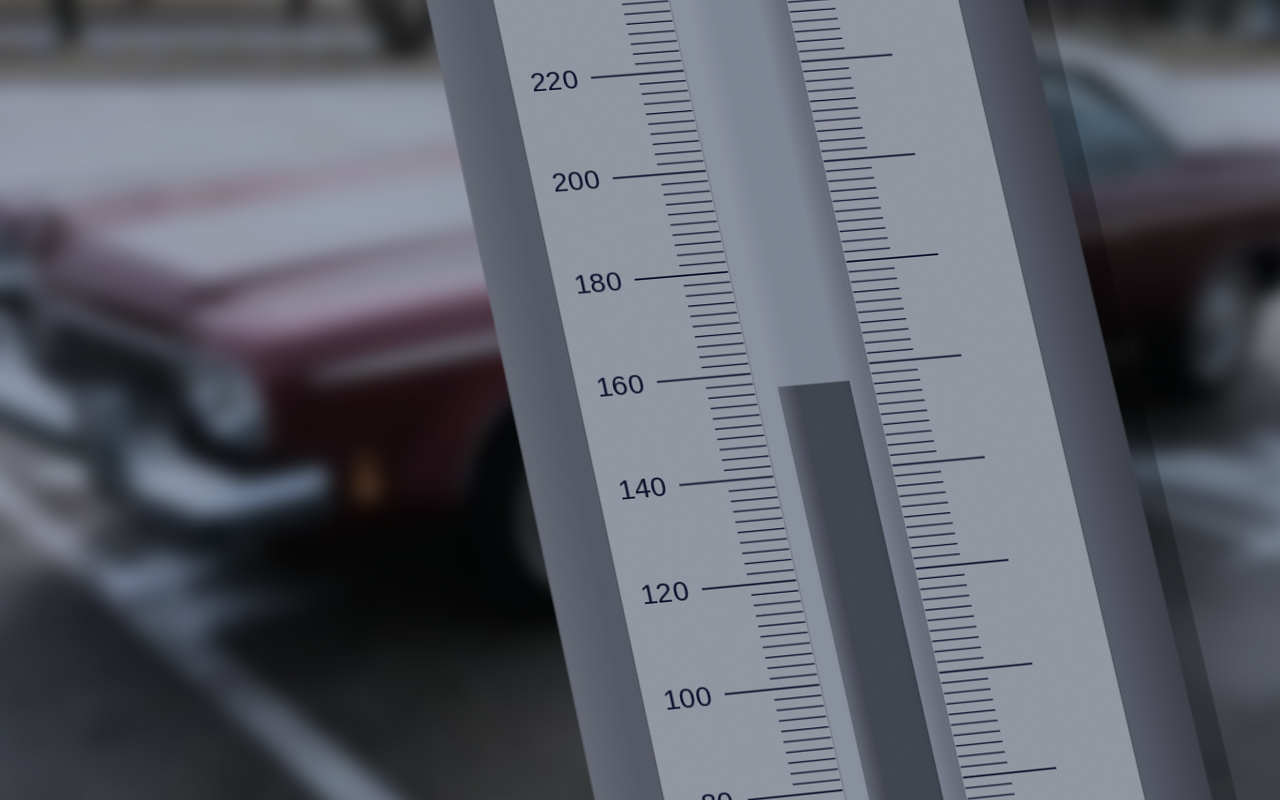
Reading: 157 mmHg
